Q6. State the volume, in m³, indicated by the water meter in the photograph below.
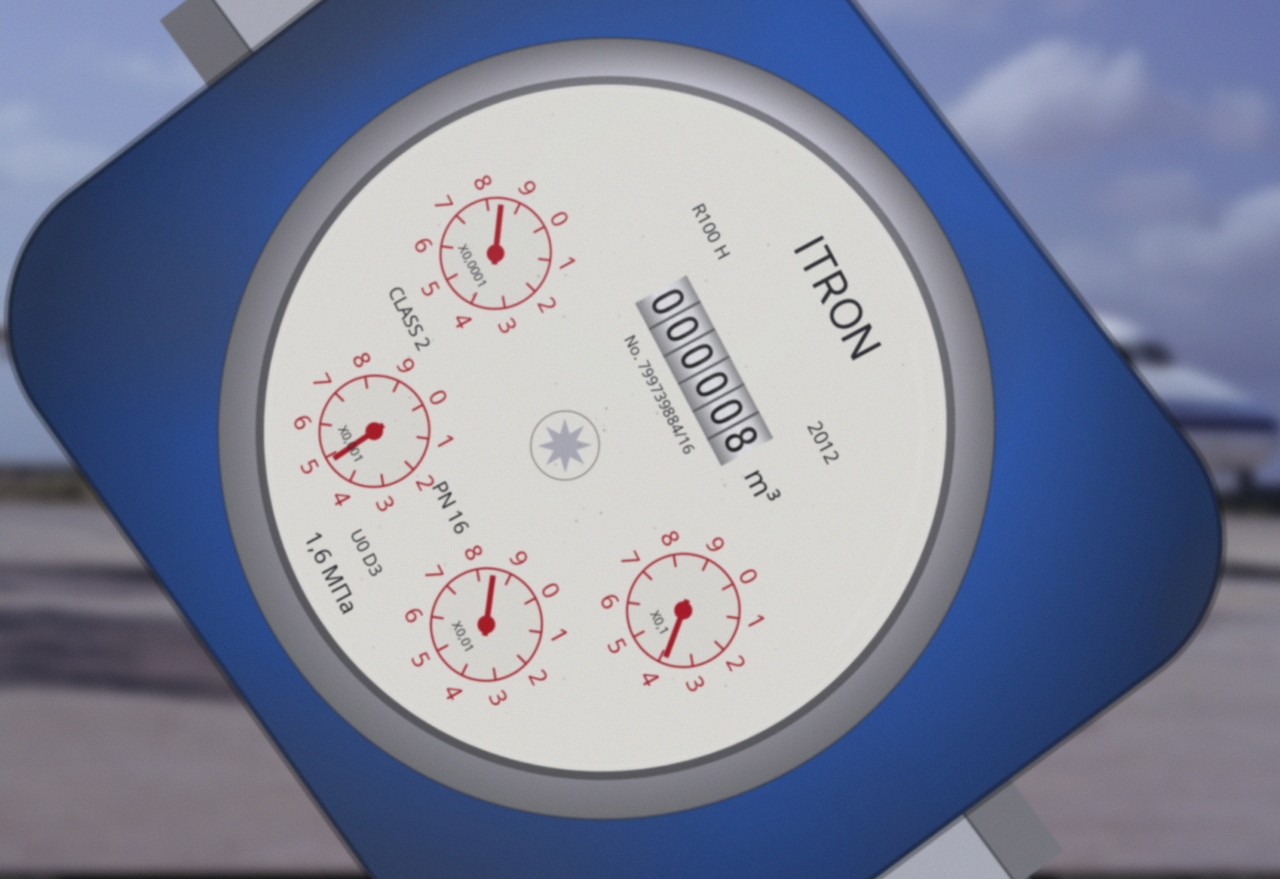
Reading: 8.3848 m³
